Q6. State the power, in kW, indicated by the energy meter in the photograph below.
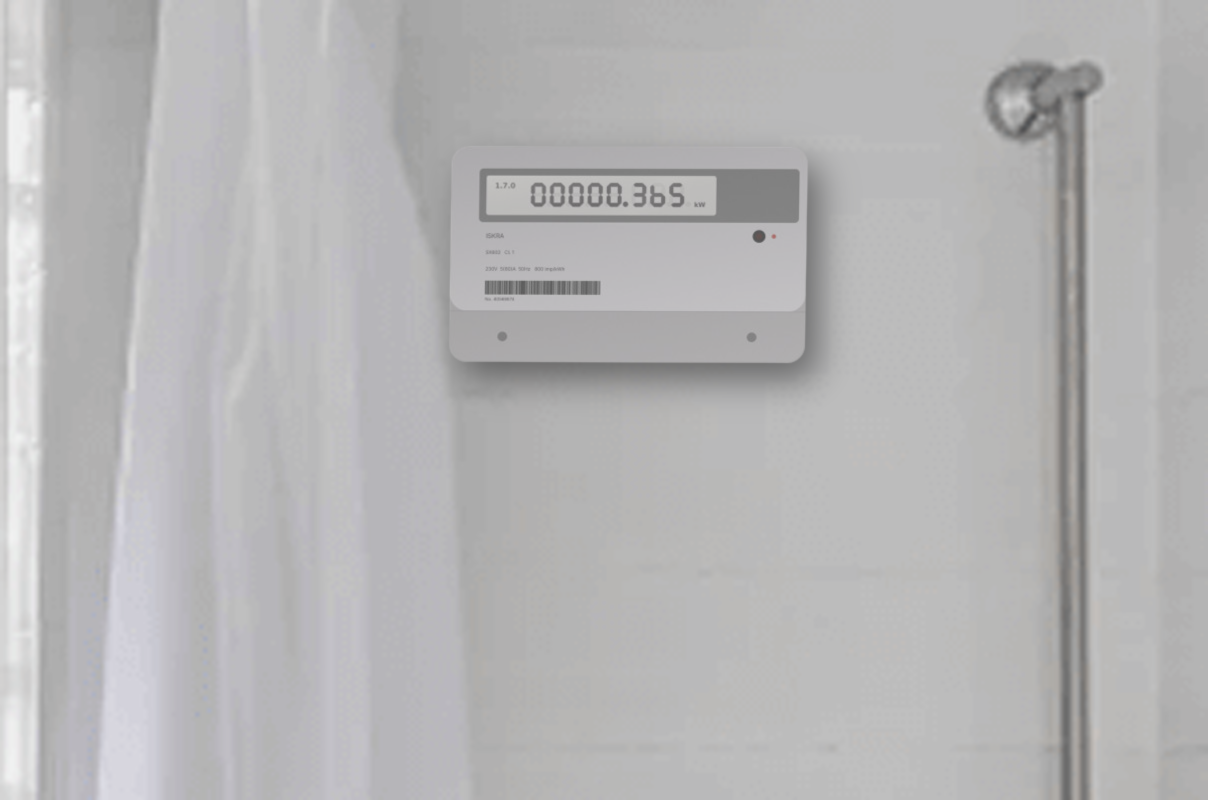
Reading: 0.365 kW
